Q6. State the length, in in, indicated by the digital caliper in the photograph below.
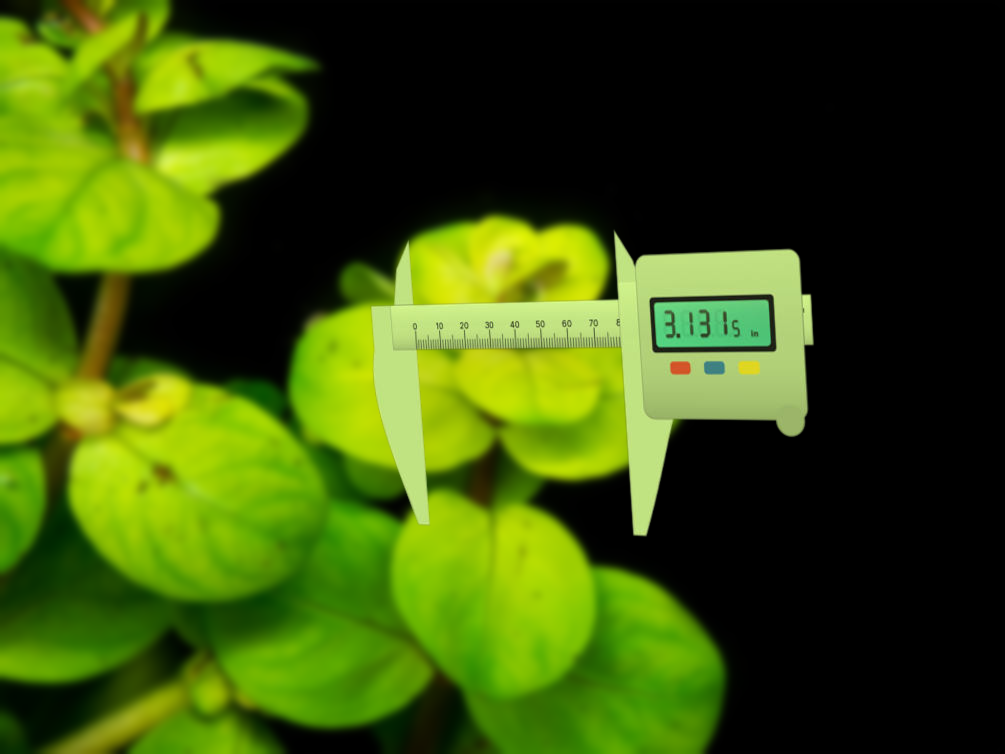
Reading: 3.1315 in
